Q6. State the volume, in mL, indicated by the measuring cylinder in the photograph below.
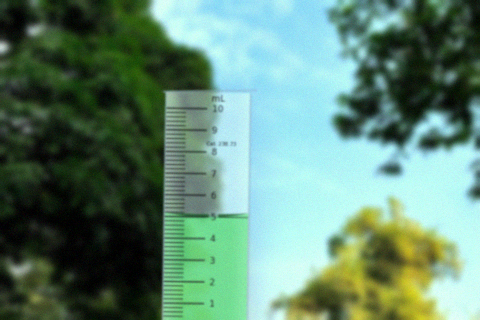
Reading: 5 mL
